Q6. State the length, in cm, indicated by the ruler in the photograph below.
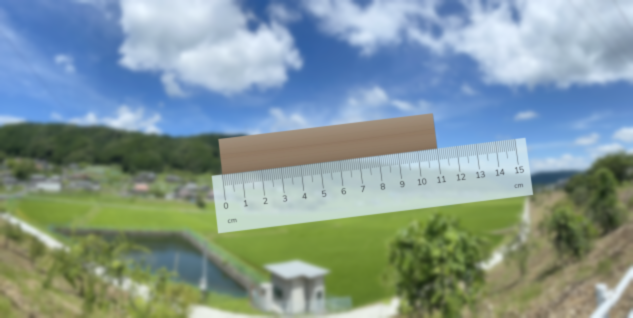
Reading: 11 cm
